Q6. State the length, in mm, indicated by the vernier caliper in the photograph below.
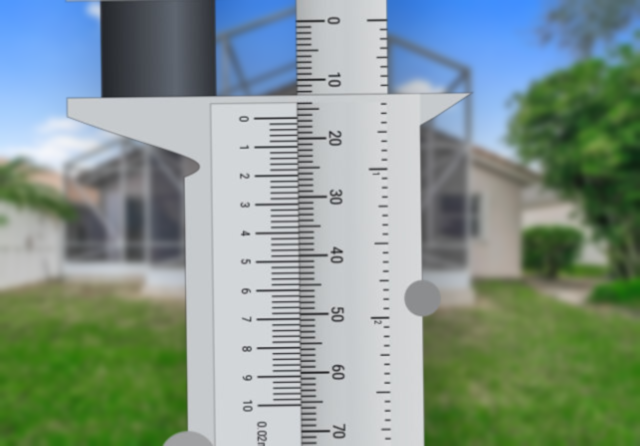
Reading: 16.5 mm
